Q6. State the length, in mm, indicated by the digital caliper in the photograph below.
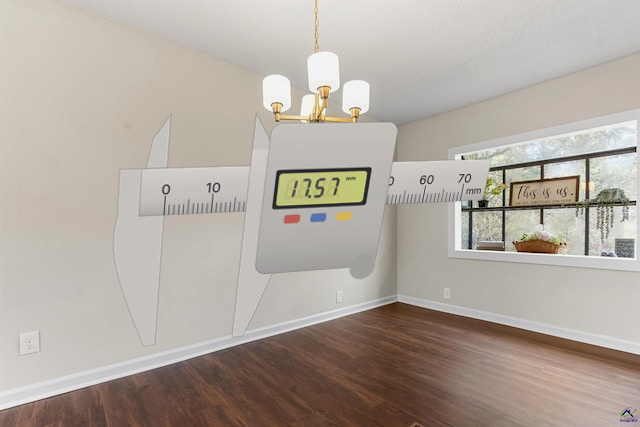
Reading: 17.57 mm
